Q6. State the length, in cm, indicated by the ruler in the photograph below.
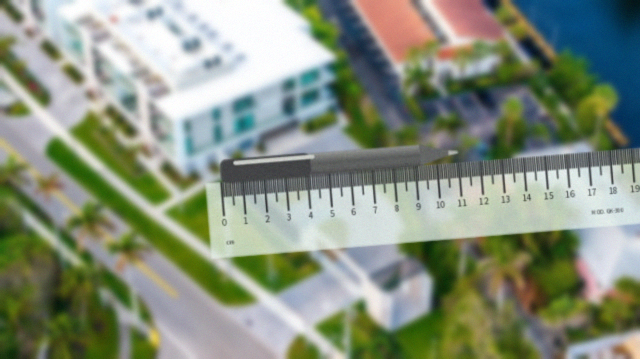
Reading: 11 cm
